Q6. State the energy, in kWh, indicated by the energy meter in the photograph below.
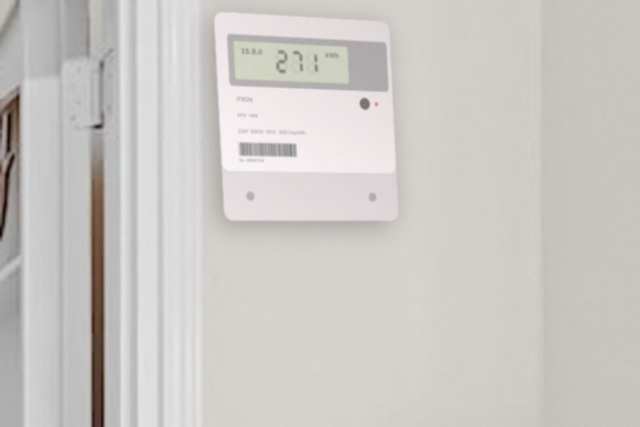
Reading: 271 kWh
